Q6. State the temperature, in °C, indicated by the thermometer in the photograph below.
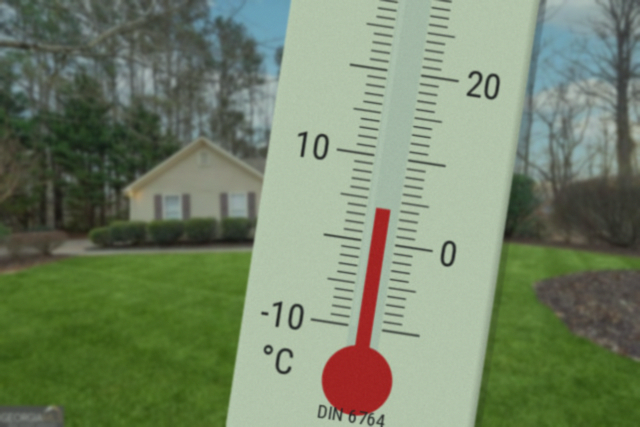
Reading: 4 °C
